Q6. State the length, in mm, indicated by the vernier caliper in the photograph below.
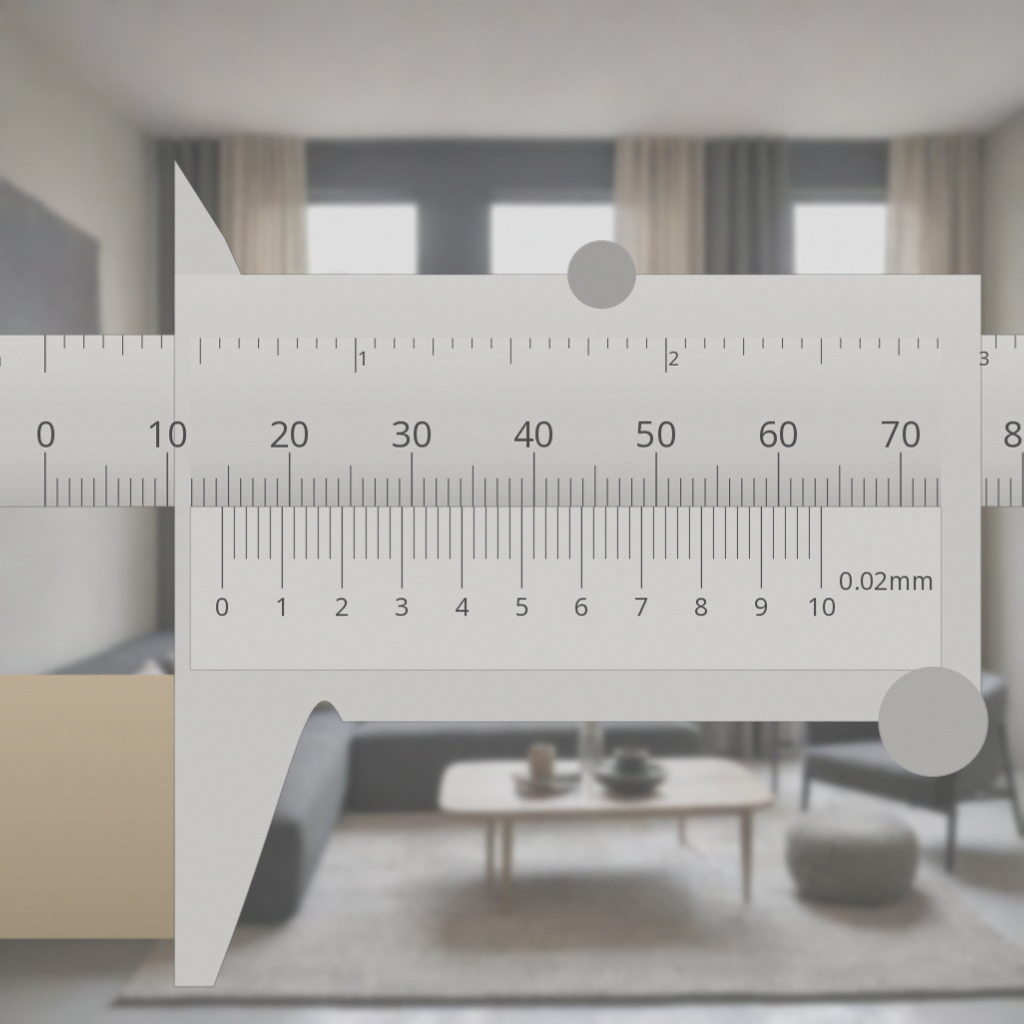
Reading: 14.5 mm
